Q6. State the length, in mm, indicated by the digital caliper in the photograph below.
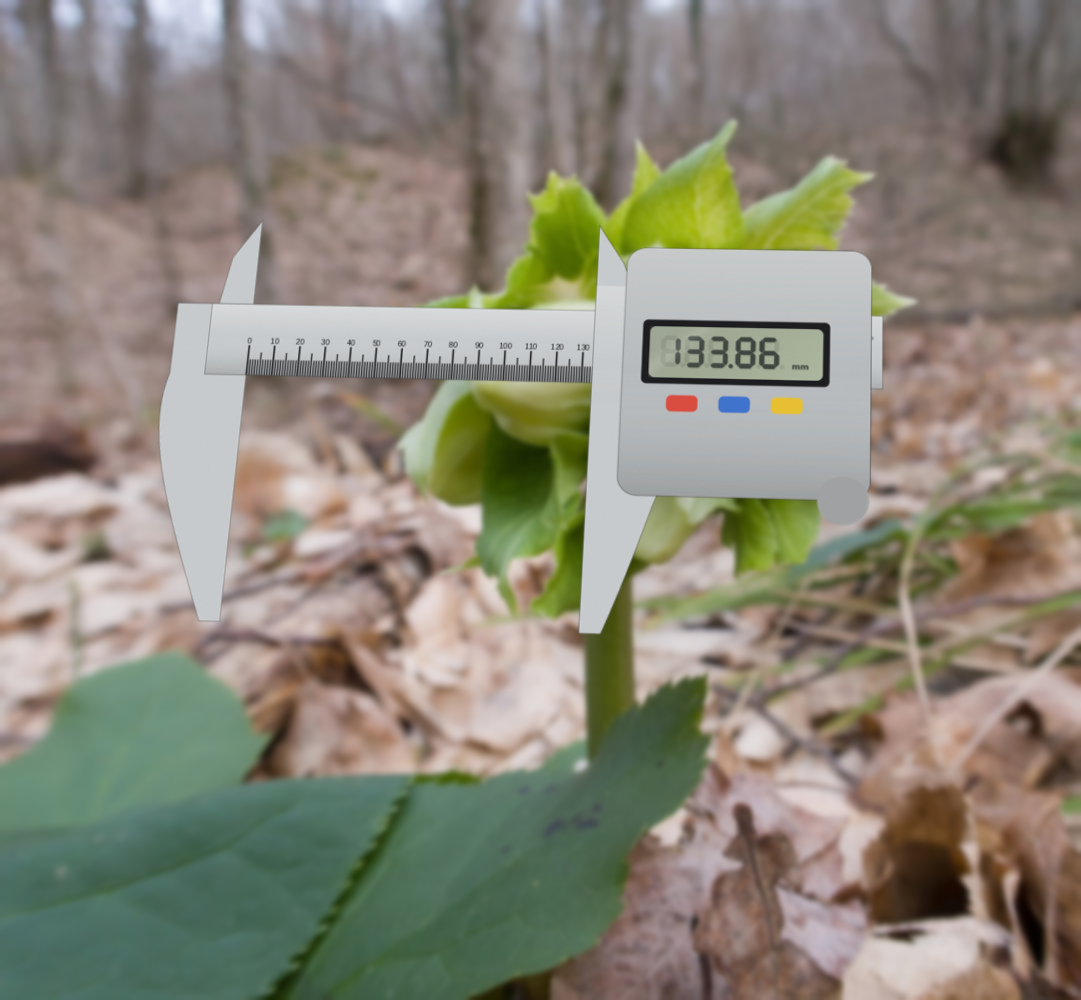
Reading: 133.86 mm
